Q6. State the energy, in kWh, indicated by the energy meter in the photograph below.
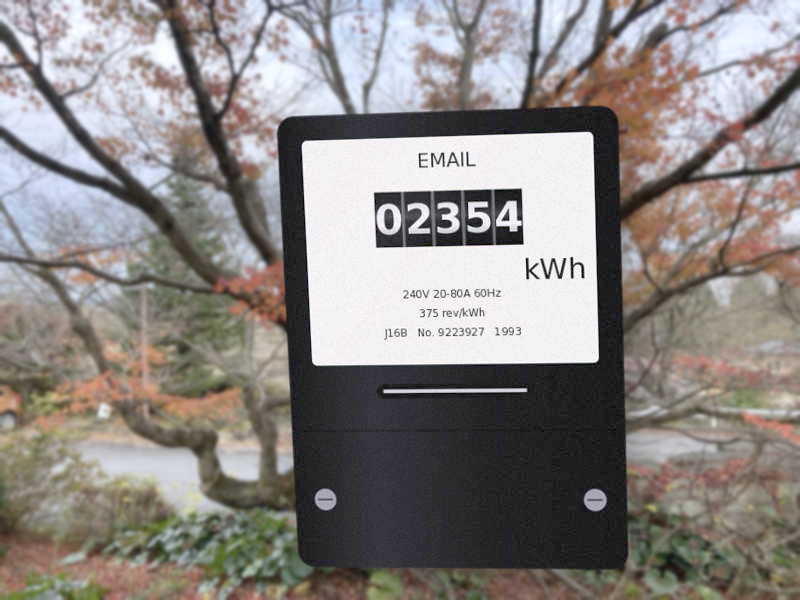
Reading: 2354 kWh
